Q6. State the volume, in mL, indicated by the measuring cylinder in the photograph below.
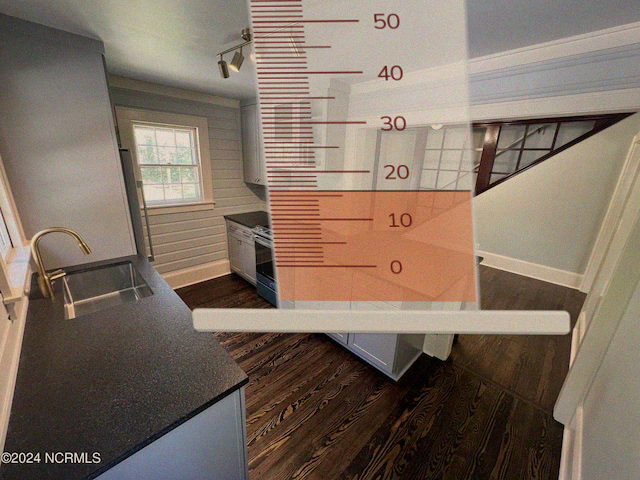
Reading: 16 mL
